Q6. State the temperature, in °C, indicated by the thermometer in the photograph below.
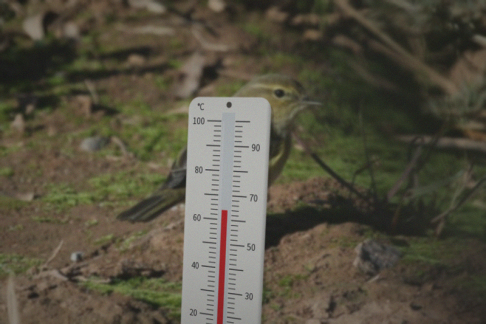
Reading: 64 °C
